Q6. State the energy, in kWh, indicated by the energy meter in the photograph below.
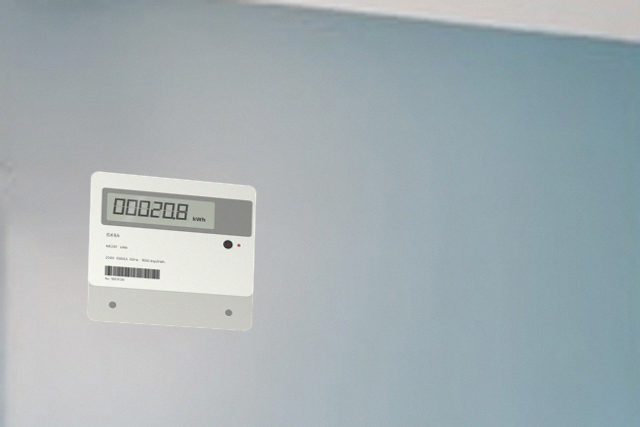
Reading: 20.8 kWh
